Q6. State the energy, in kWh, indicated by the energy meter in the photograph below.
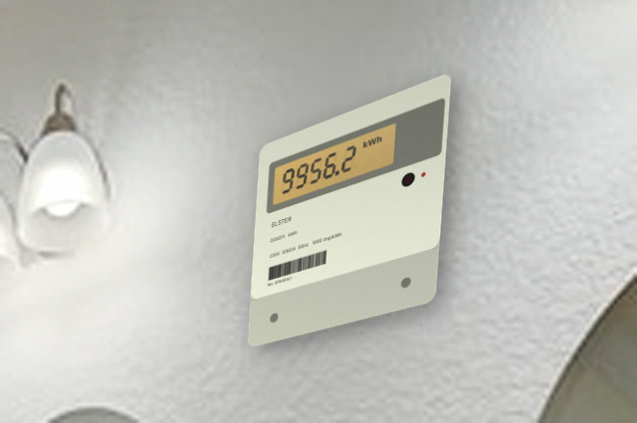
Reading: 9956.2 kWh
